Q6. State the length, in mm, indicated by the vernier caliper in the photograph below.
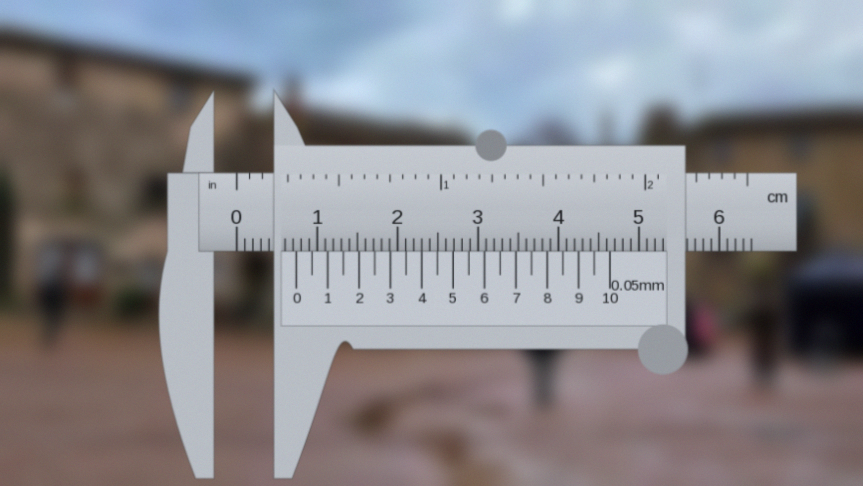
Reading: 7.4 mm
